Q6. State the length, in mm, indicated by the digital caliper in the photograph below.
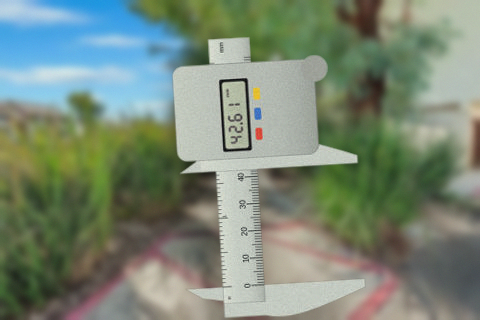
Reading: 42.61 mm
